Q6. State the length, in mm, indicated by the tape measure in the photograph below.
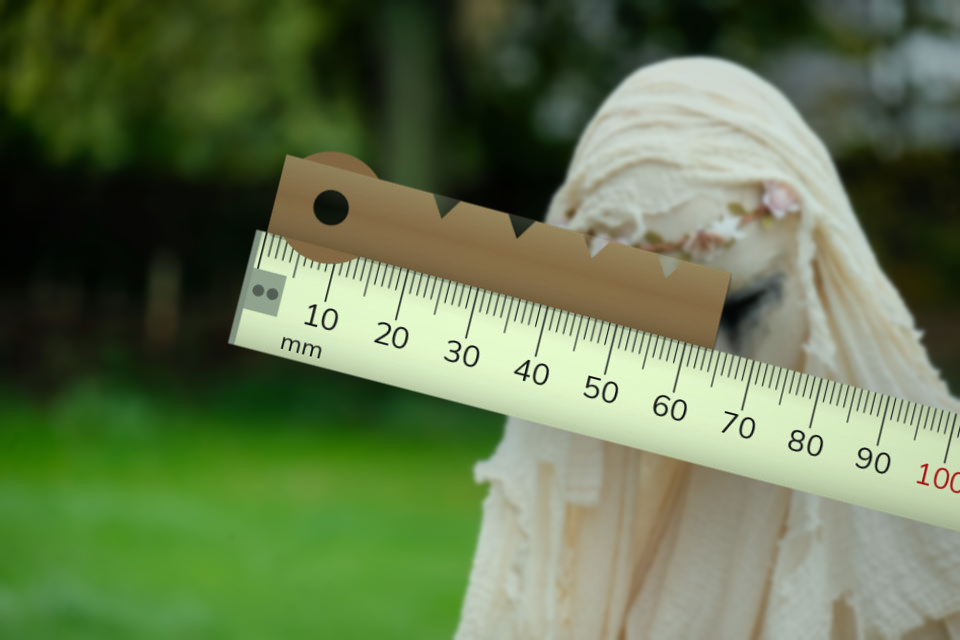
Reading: 64 mm
